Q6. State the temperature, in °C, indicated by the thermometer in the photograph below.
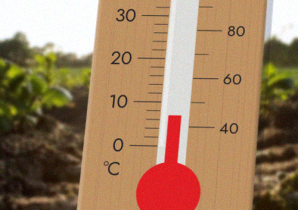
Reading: 7 °C
